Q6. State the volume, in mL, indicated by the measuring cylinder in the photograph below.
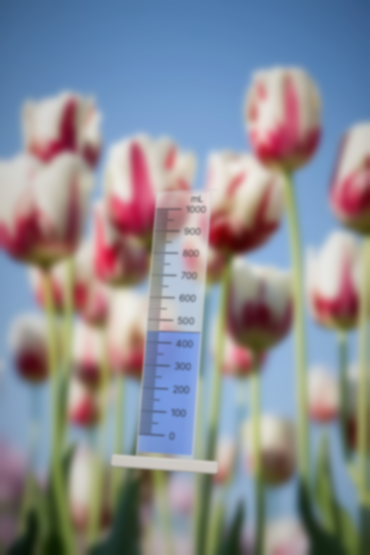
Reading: 450 mL
